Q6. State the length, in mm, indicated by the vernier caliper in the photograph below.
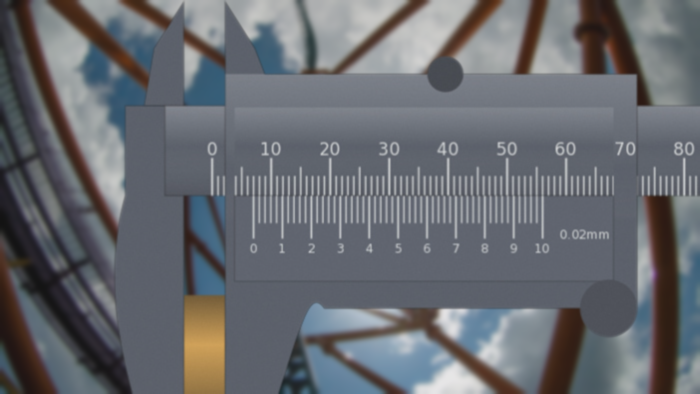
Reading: 7.0 mm
